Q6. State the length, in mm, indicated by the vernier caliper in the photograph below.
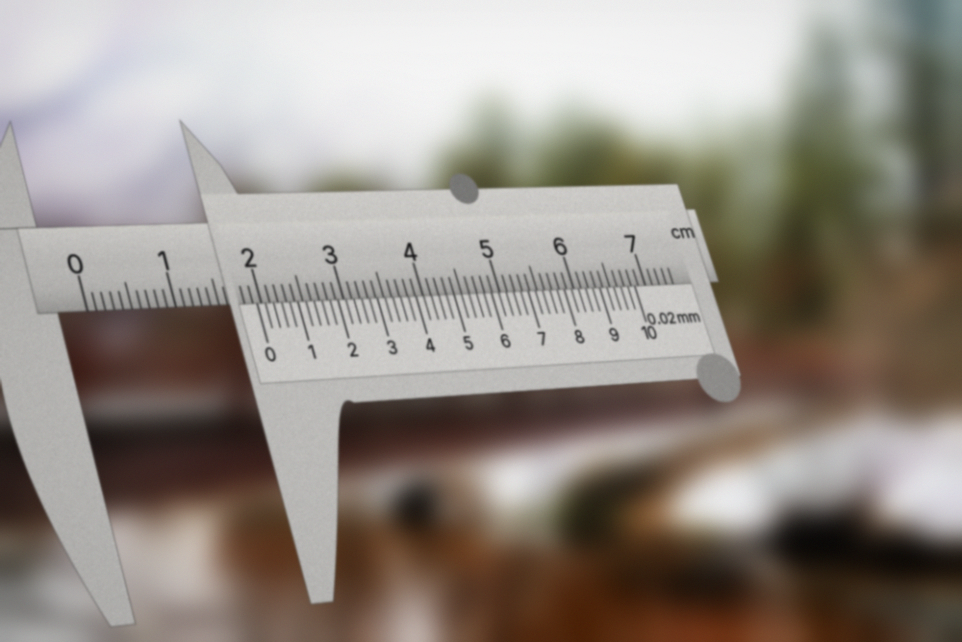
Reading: 19.5 mm
